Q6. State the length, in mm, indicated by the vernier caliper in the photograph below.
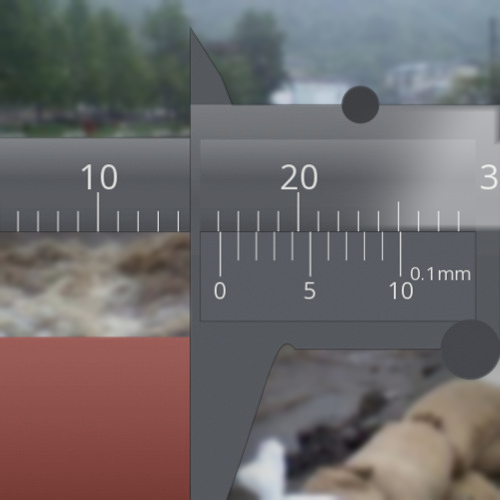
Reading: 16.1 mm
